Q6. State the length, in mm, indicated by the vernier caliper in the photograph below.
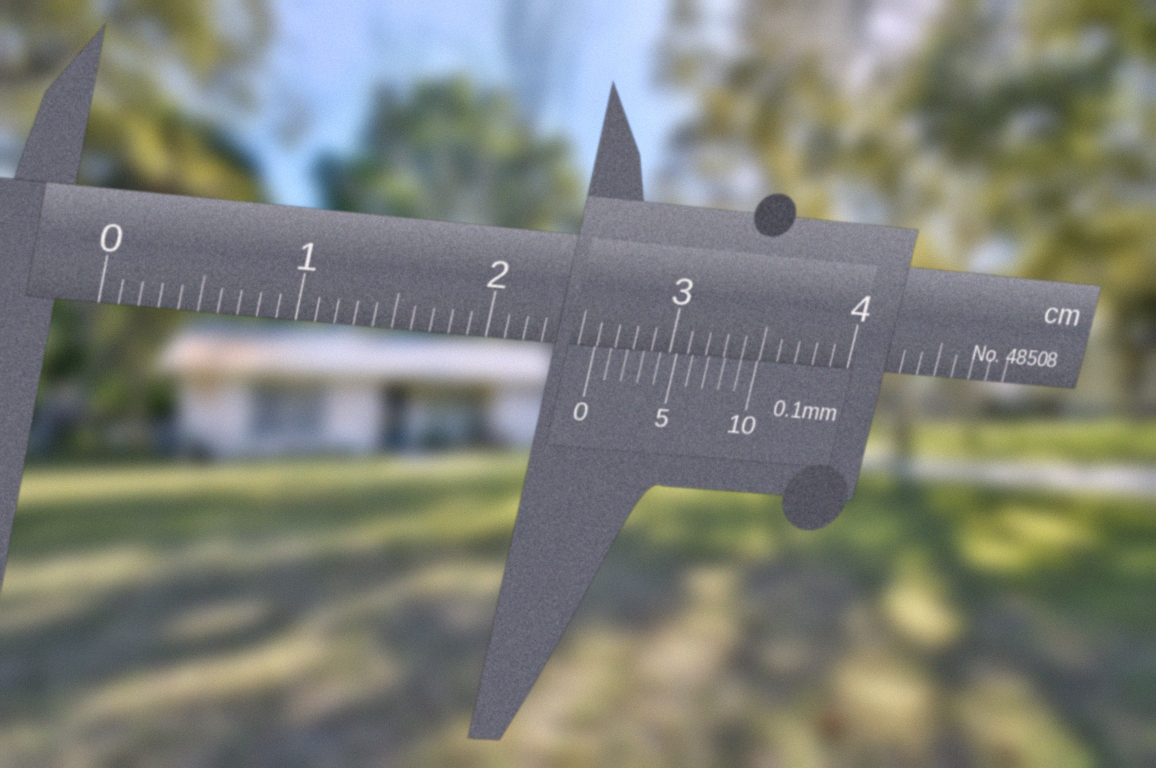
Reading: 25.9 mm
